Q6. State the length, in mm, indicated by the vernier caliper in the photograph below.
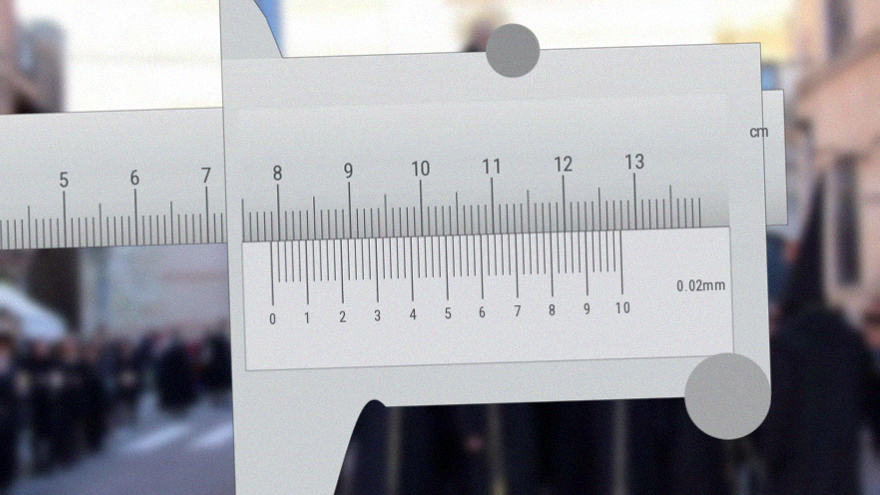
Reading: 78.8 mm
